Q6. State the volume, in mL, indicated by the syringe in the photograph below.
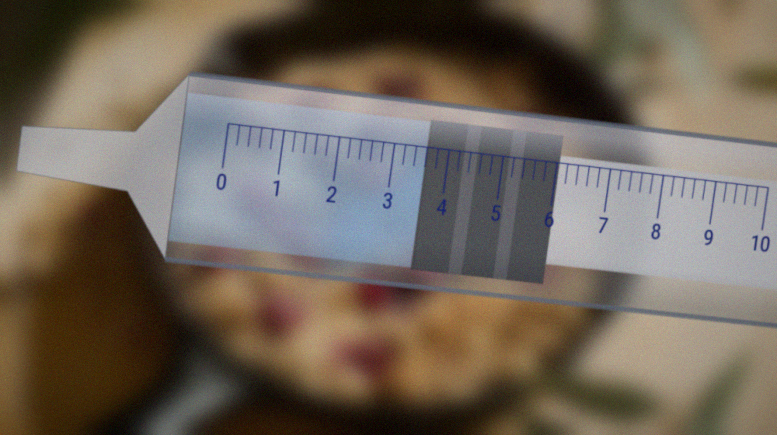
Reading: 3.6 mL
